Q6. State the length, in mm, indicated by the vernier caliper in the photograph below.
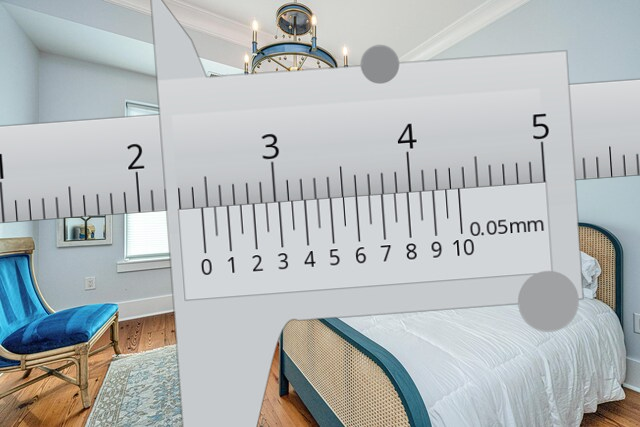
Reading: 24.6 mm
